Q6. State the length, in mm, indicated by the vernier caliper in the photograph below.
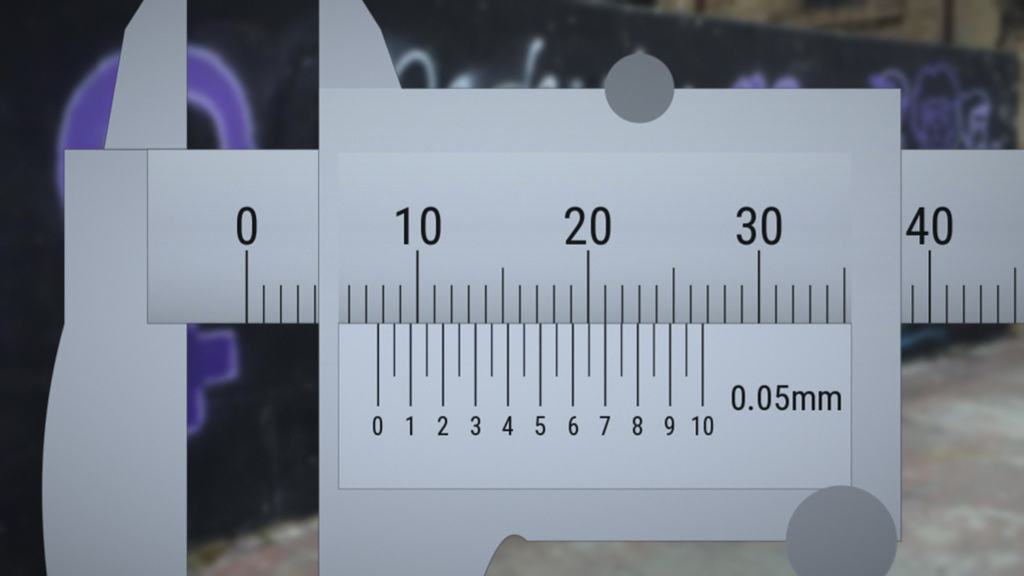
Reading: 7.7 mm
